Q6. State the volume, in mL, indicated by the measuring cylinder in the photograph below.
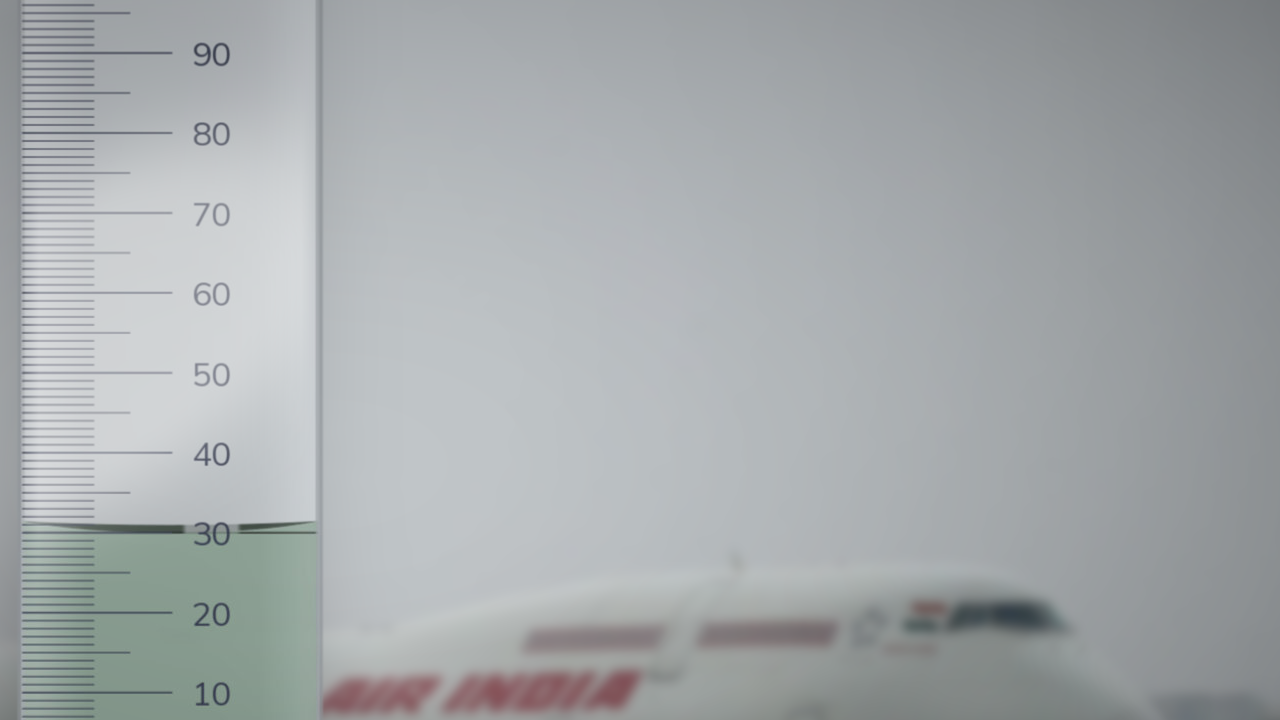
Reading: 30 mL
